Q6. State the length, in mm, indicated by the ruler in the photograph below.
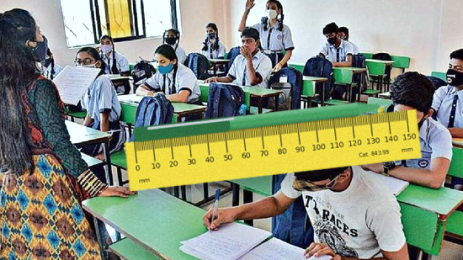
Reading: 140 mm
